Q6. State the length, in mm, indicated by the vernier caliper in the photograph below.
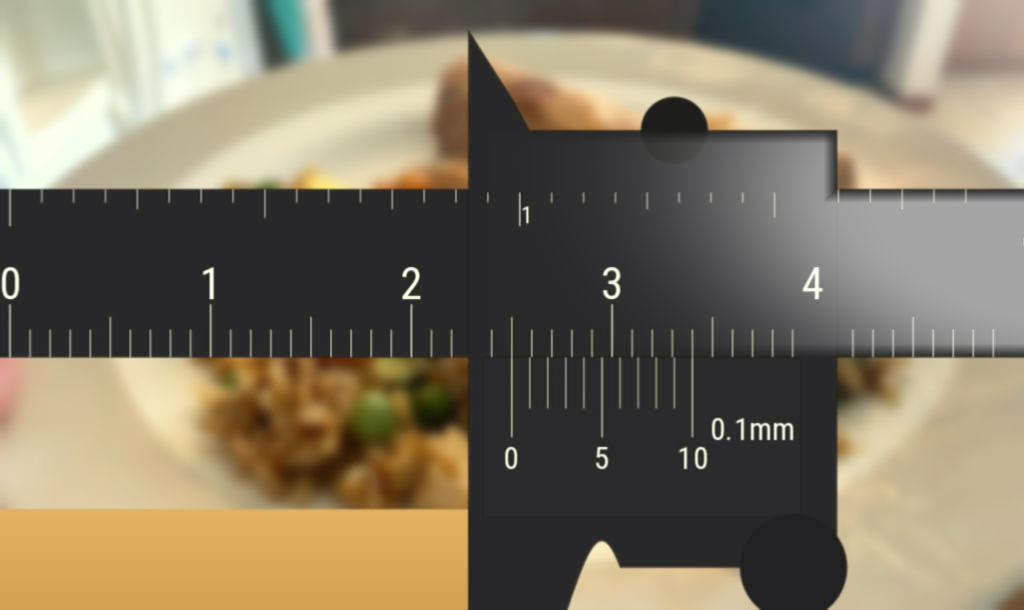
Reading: 25.0 mm
